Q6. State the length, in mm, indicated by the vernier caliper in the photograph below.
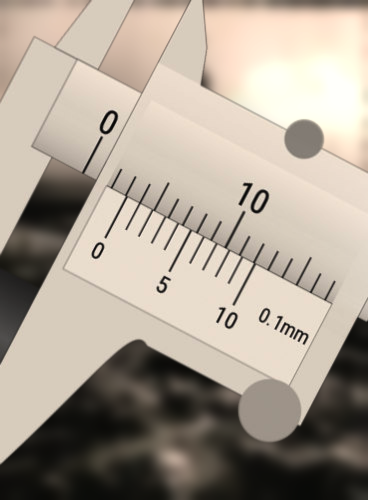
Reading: 3.1 mm
